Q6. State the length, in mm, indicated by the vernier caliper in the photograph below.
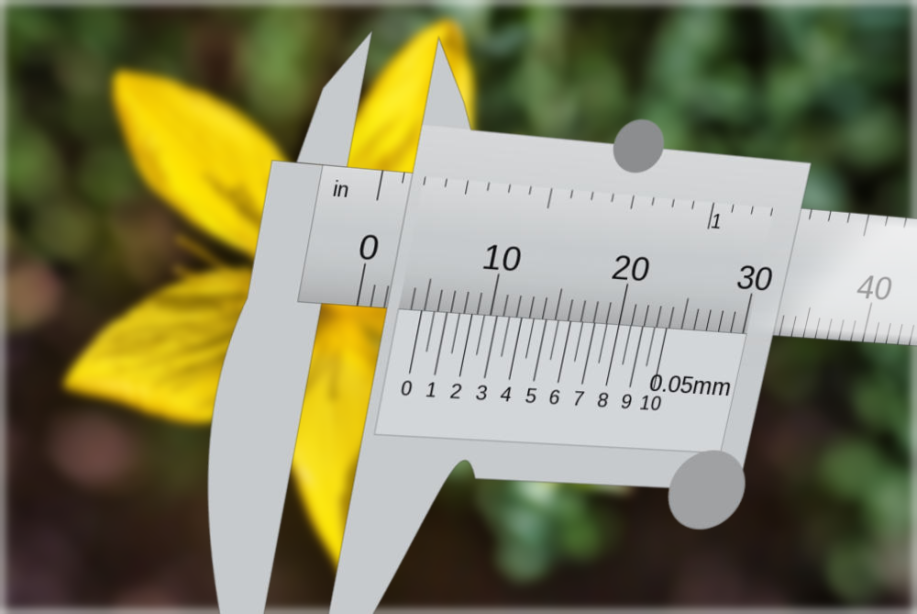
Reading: 4.8 mm
